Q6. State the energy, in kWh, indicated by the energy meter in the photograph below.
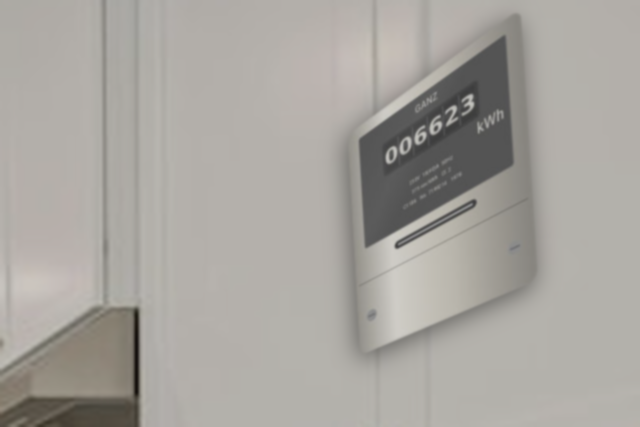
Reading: 6623 kWh
